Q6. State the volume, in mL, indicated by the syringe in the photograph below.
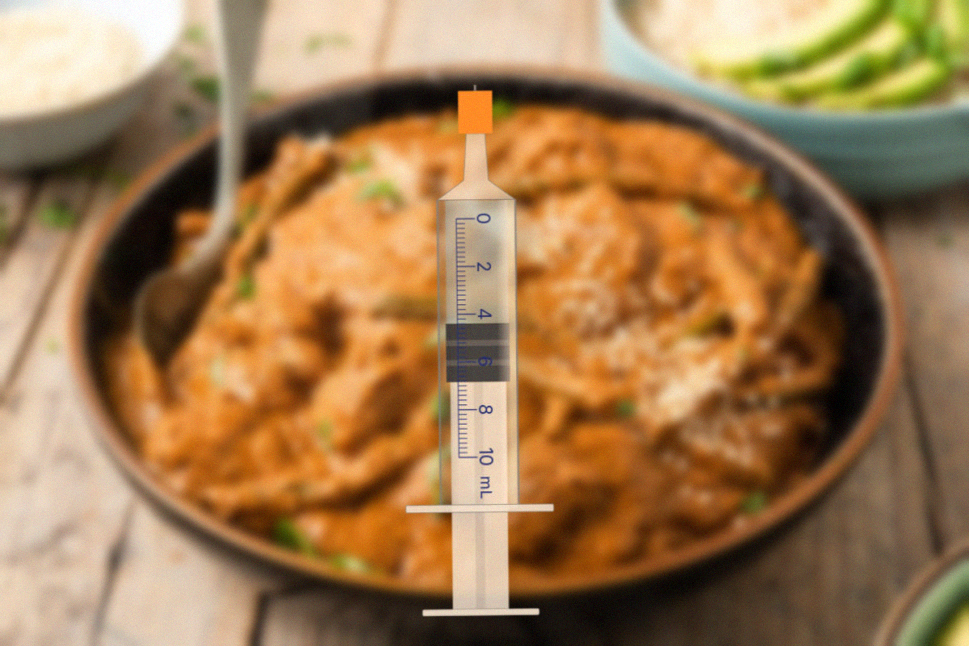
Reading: 4.4 mL
